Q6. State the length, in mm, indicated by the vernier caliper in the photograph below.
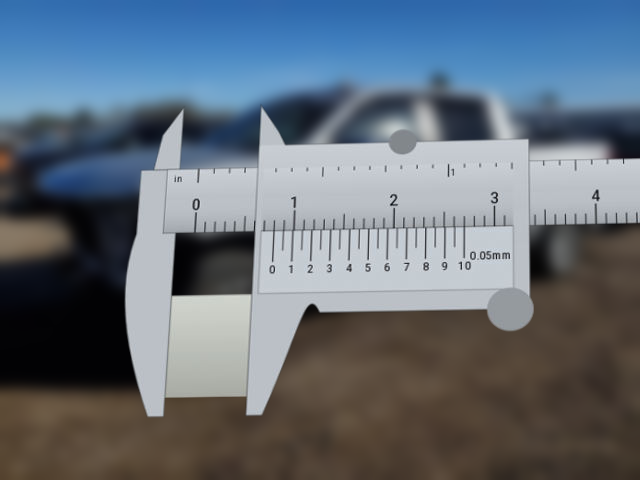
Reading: 8.0 mm
